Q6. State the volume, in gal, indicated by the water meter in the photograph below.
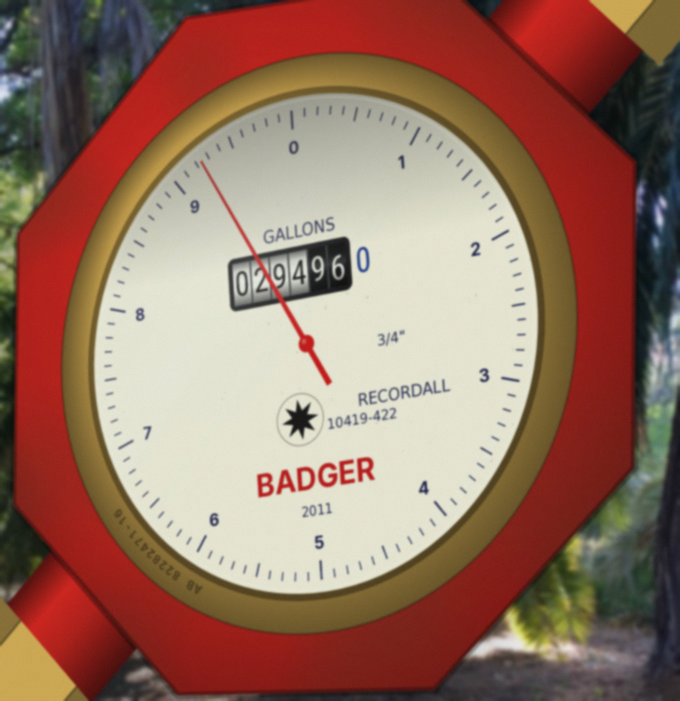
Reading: 294959.2 gal
